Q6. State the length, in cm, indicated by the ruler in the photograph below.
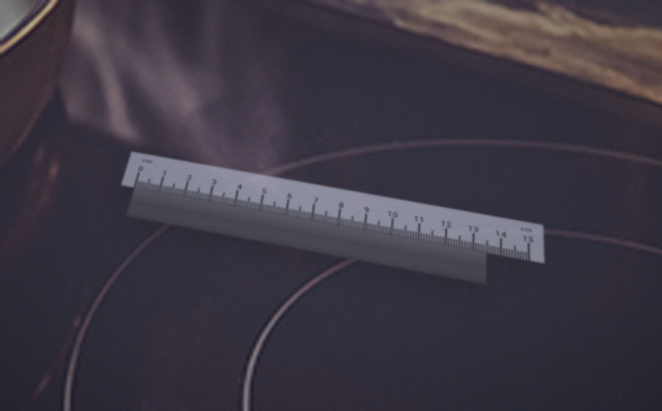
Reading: 13.5 cm
